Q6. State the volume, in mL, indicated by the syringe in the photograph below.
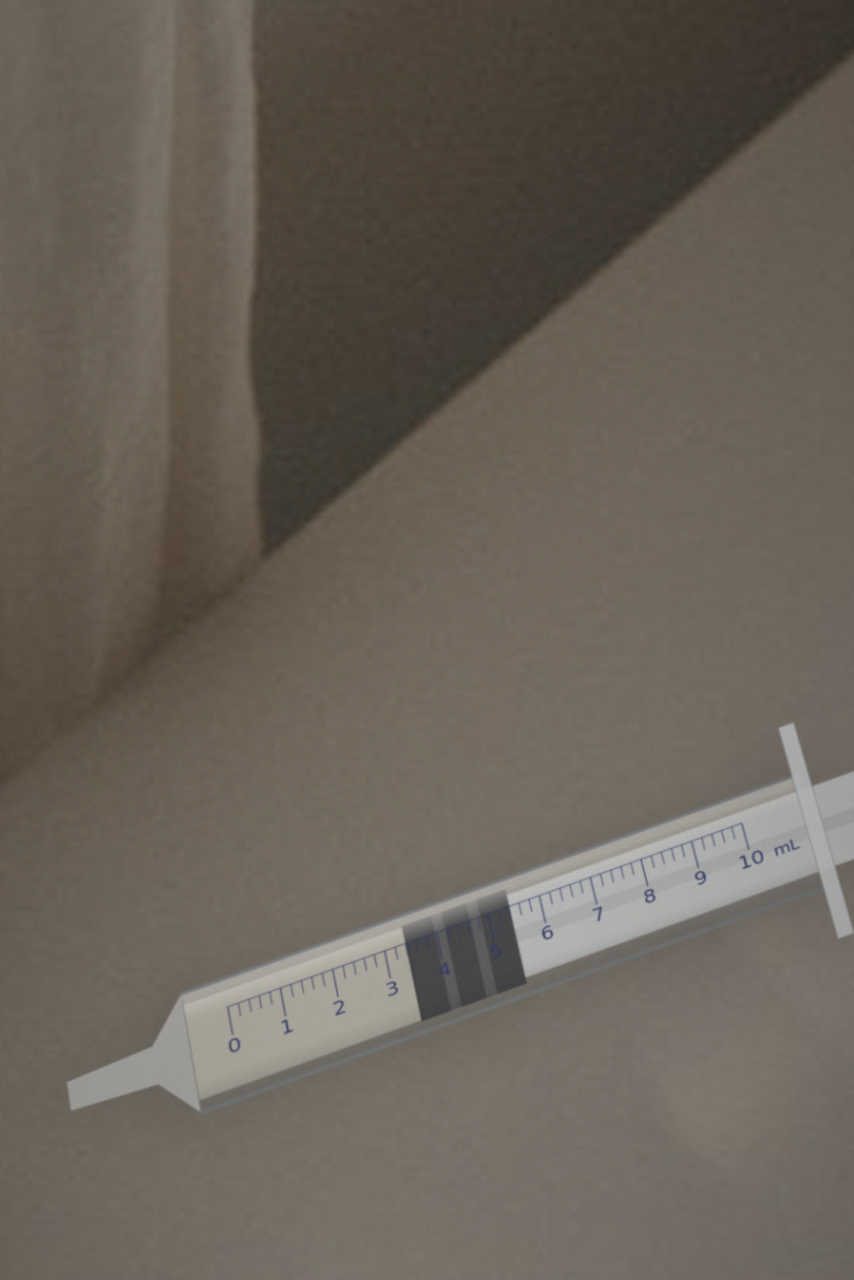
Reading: 3.4 mL
